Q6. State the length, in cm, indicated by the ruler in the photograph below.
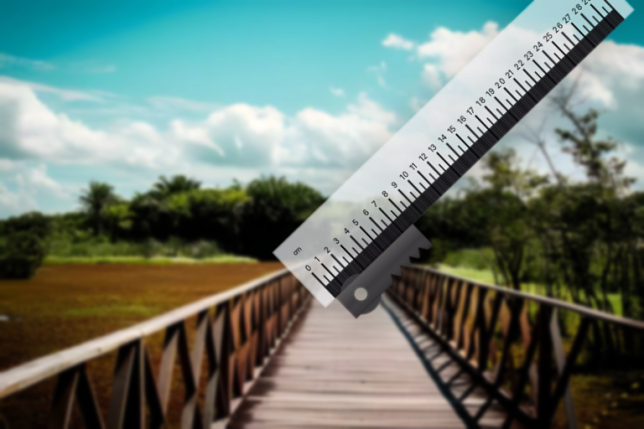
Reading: 8 cm
